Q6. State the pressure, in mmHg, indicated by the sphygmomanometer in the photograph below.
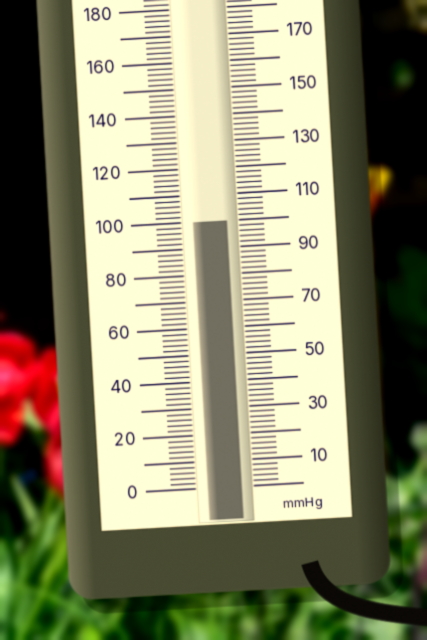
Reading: 100 mmHg
